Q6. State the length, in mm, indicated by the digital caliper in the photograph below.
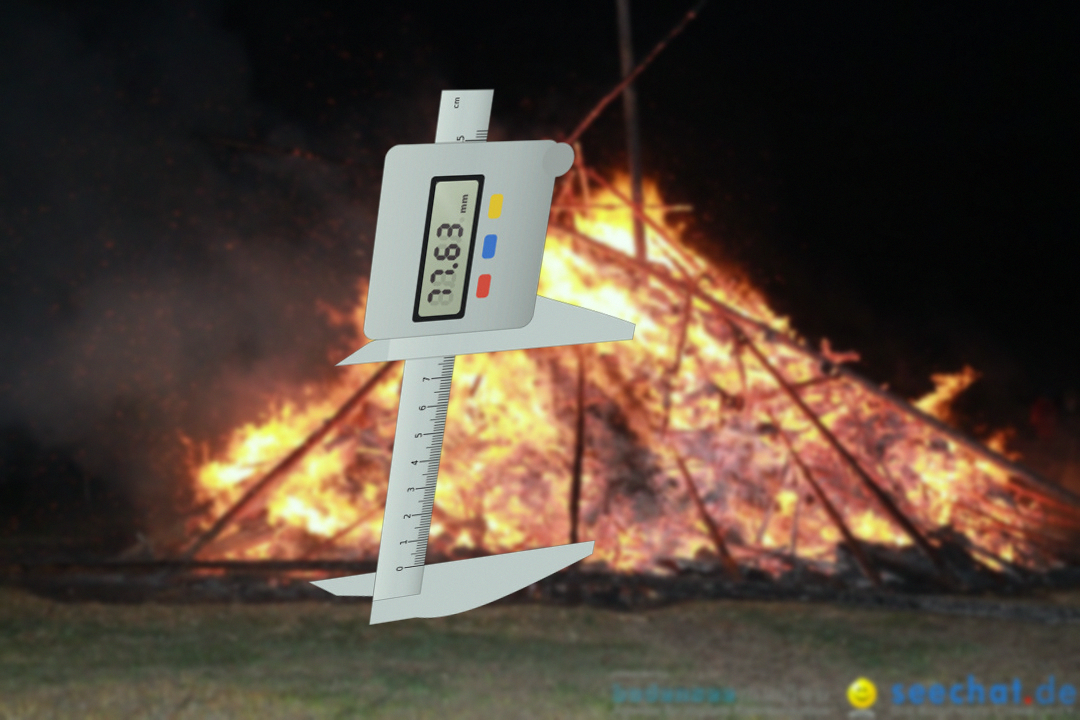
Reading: 77.63 mm
